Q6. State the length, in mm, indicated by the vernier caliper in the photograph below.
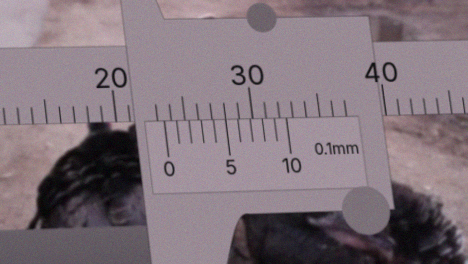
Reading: 23.5 mm
